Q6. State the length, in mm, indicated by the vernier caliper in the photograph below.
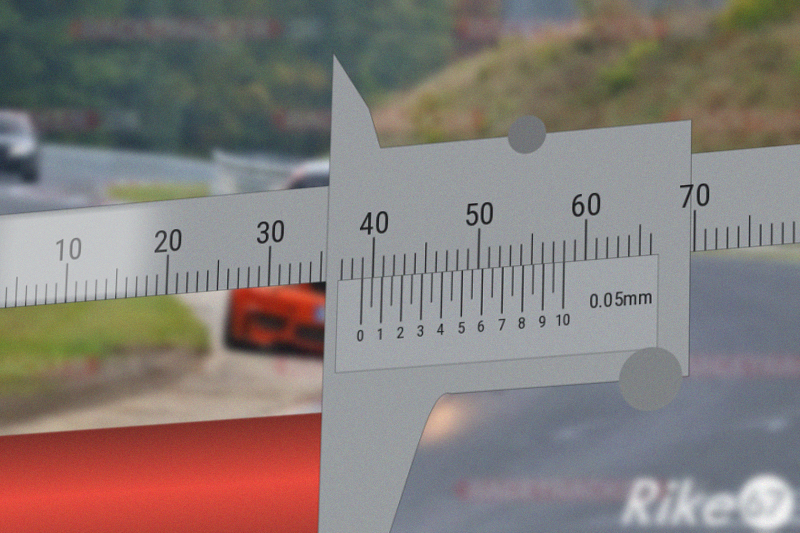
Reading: 39.0 mm
